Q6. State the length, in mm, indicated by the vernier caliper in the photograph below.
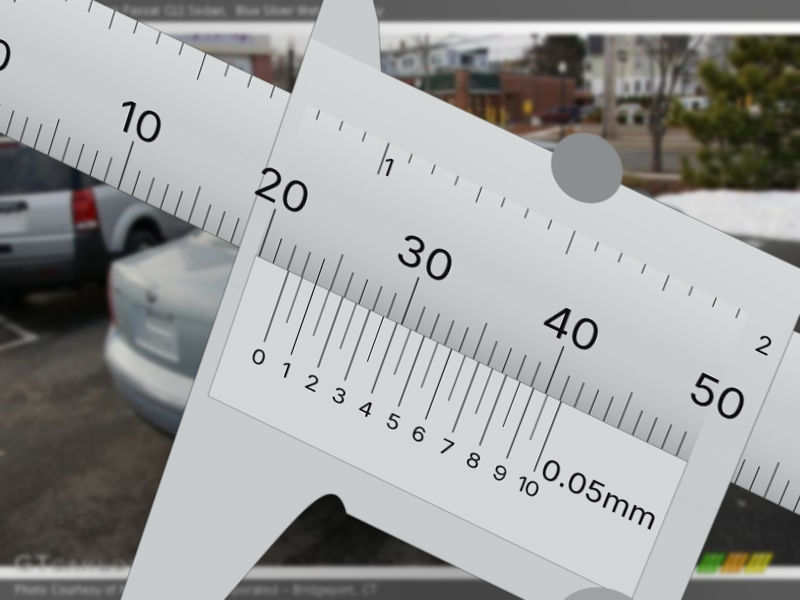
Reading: 22.1 mm
